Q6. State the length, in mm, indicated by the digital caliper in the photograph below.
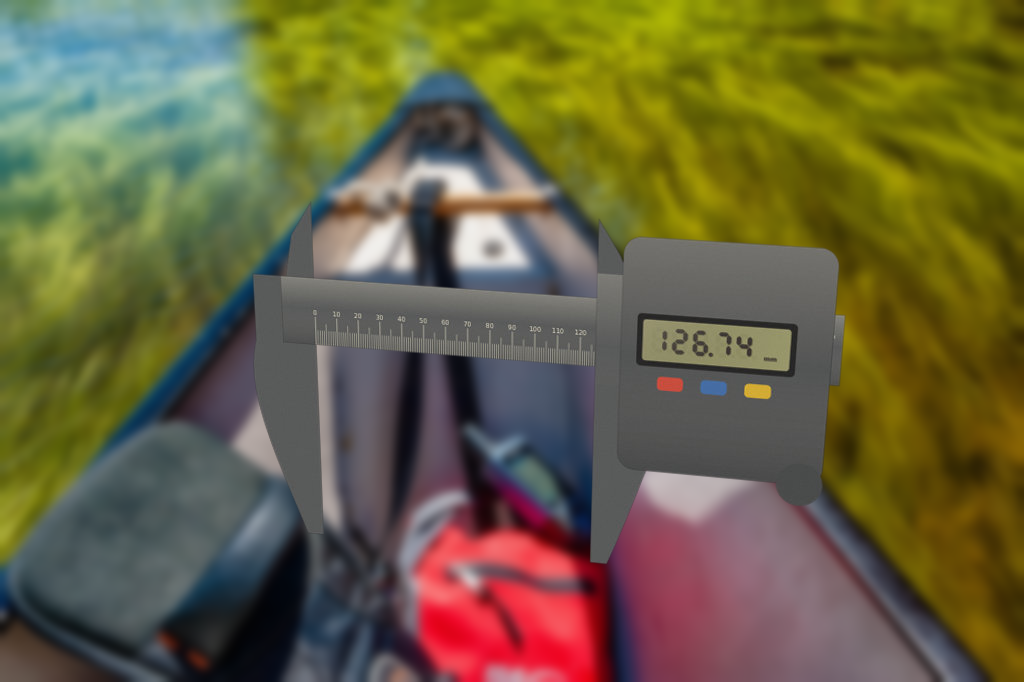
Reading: 126.74 mm
